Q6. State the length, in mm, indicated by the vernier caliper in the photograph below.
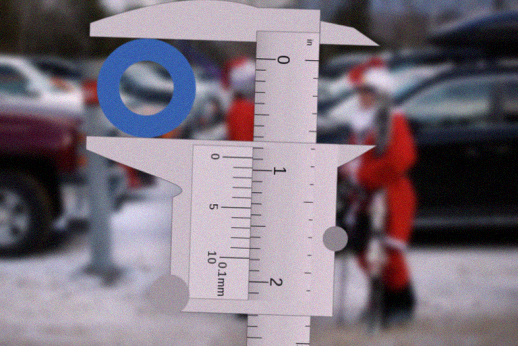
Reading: 8.9 mm
